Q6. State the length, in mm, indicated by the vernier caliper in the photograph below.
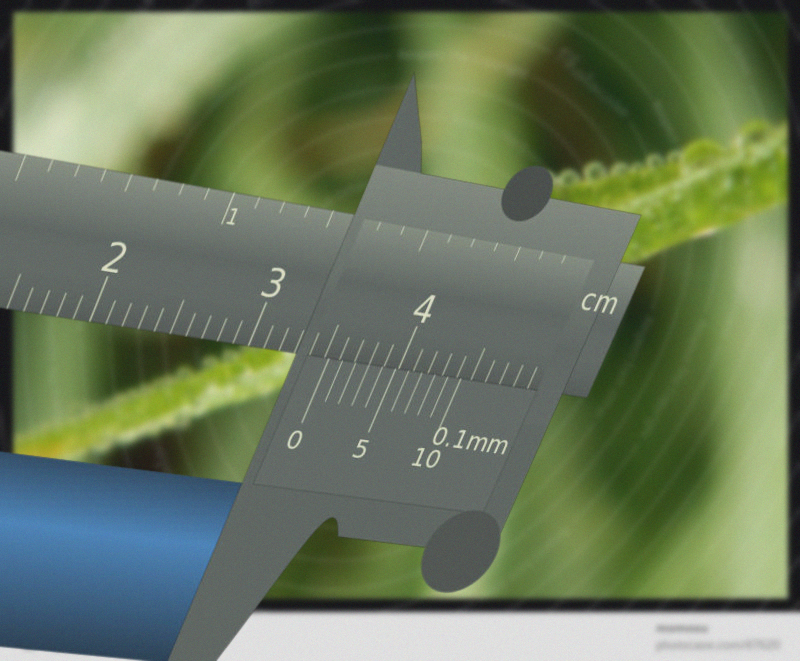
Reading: 35.3 mm
